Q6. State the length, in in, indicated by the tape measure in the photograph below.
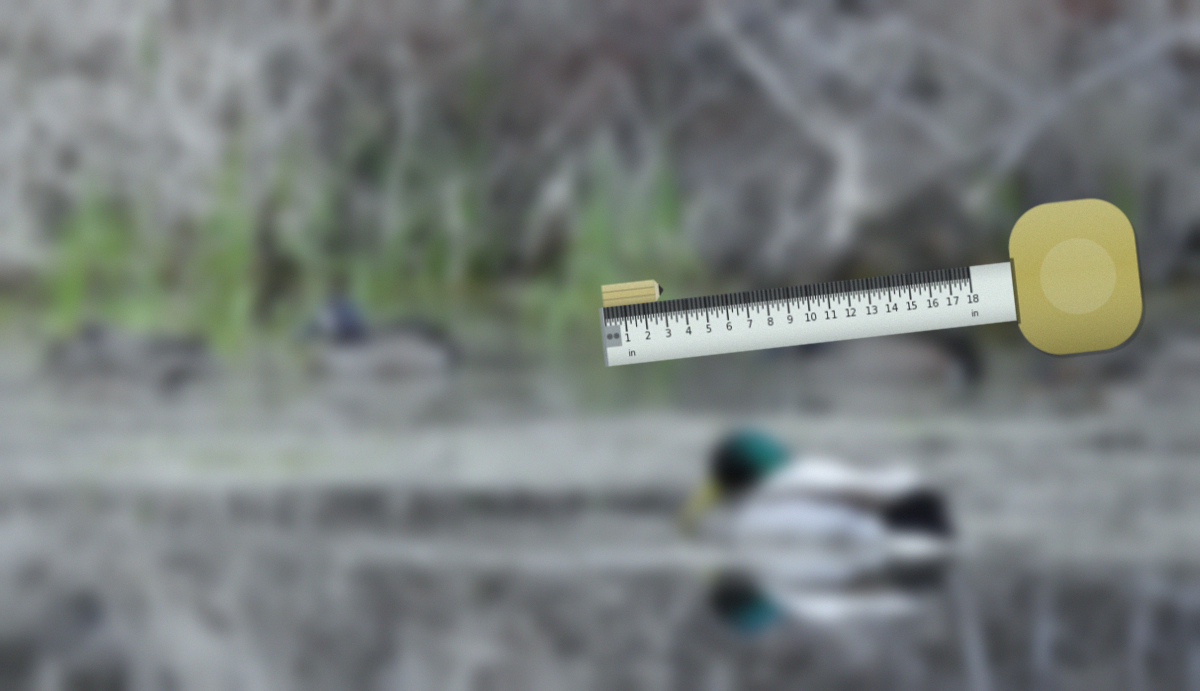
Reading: 3 in
